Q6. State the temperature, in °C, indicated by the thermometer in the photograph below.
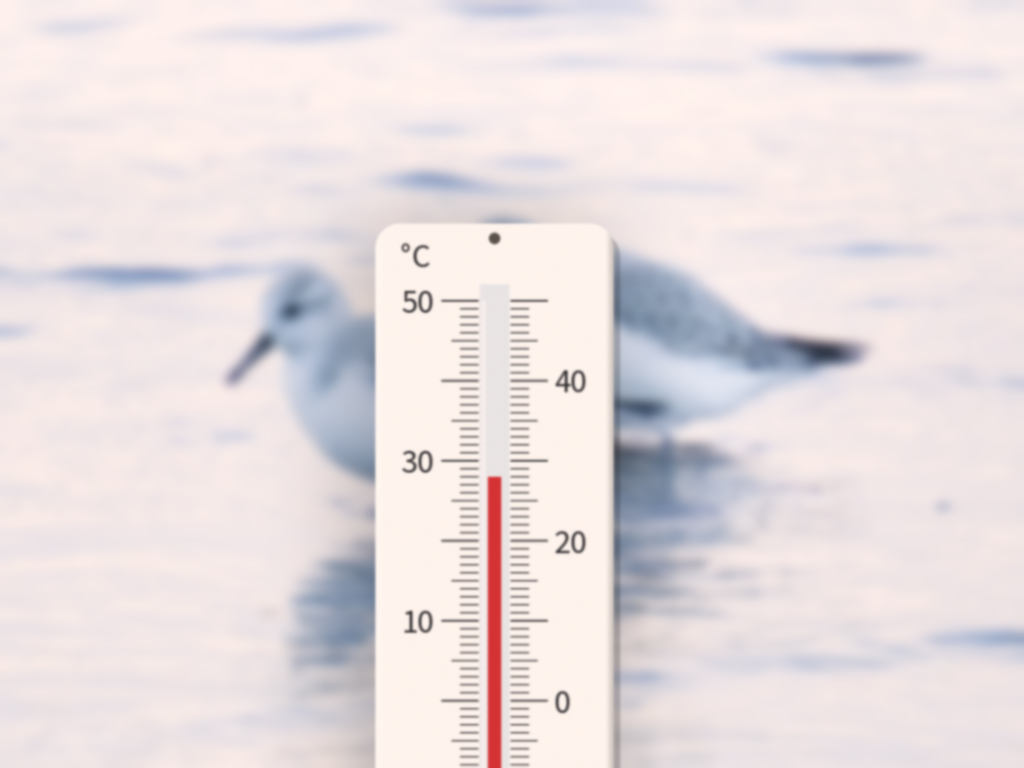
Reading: 28 °C
